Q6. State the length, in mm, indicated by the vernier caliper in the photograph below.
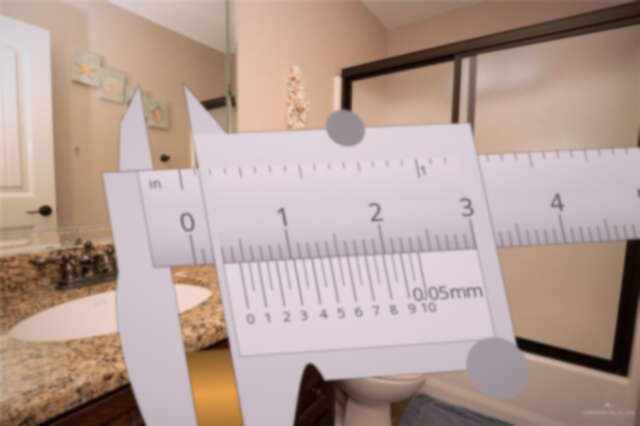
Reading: 4.6 mm
